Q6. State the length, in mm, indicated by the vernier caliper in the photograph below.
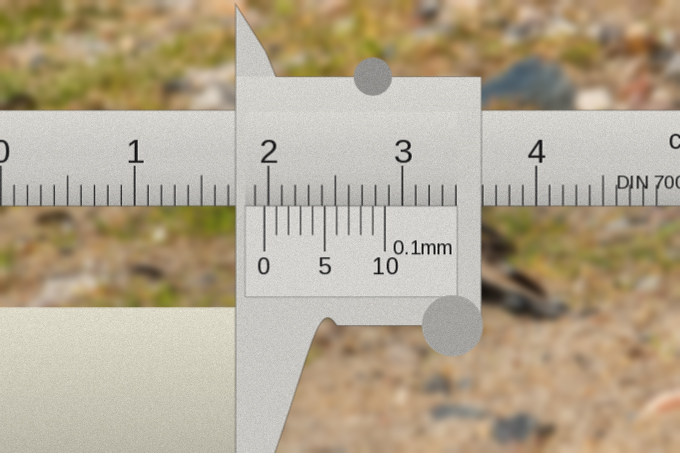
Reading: 19.7 mm
